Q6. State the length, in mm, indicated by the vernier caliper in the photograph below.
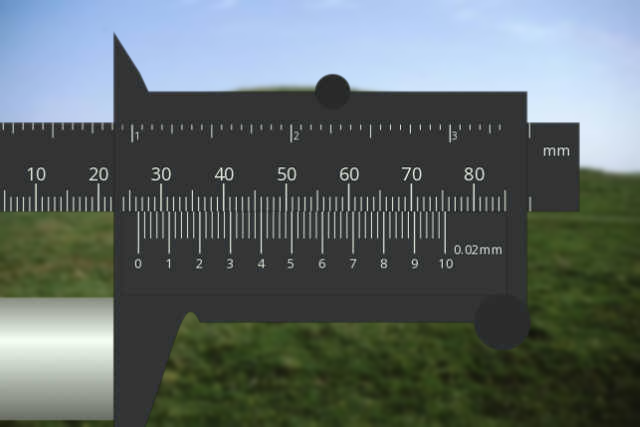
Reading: 26.4 mm
